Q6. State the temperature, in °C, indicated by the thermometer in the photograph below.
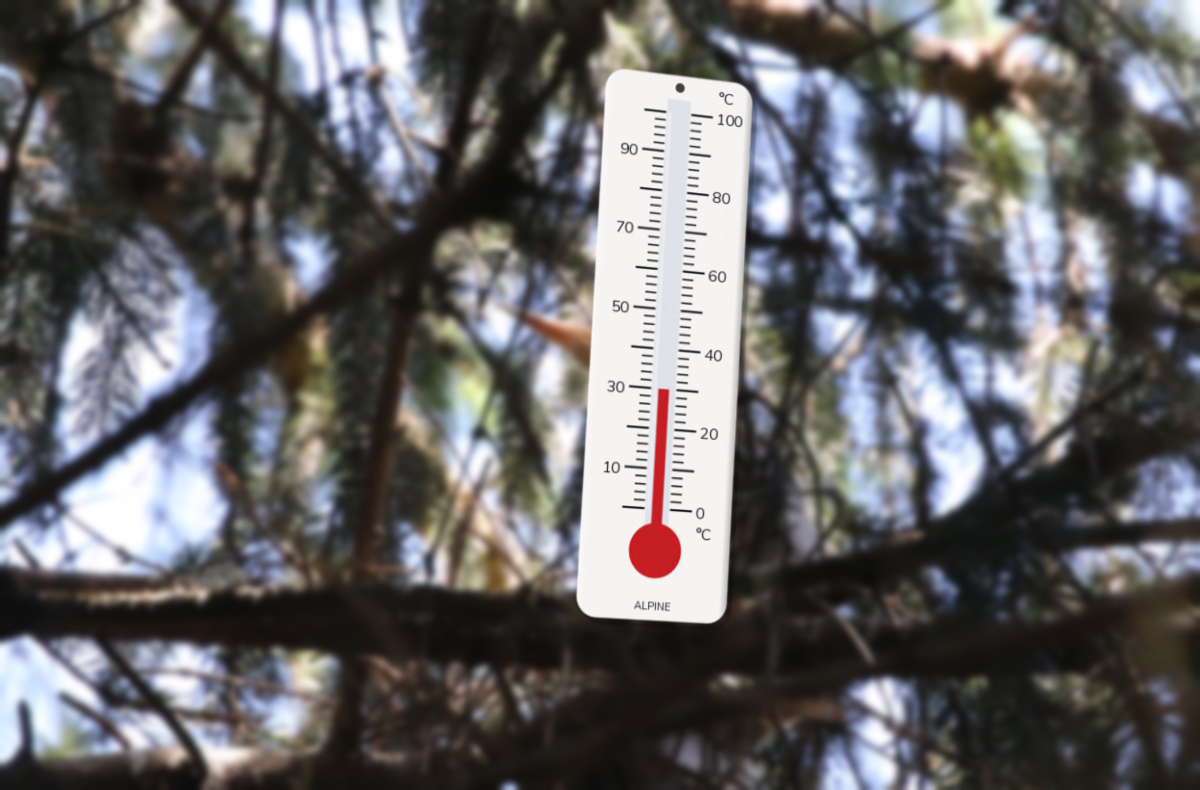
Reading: 30 °C
